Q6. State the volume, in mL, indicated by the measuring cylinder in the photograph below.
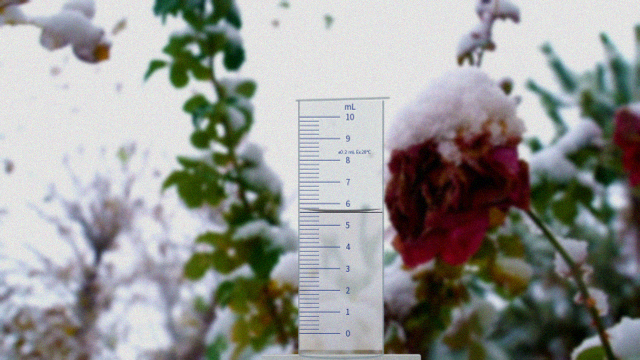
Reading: 5.6 mL
